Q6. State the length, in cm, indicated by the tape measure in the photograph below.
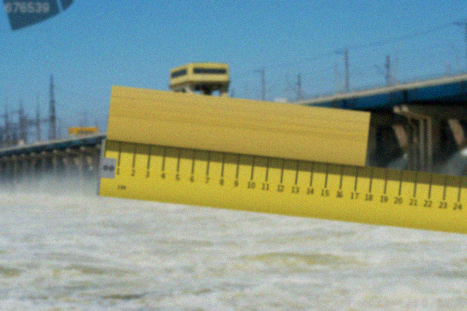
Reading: 17.5 cm
